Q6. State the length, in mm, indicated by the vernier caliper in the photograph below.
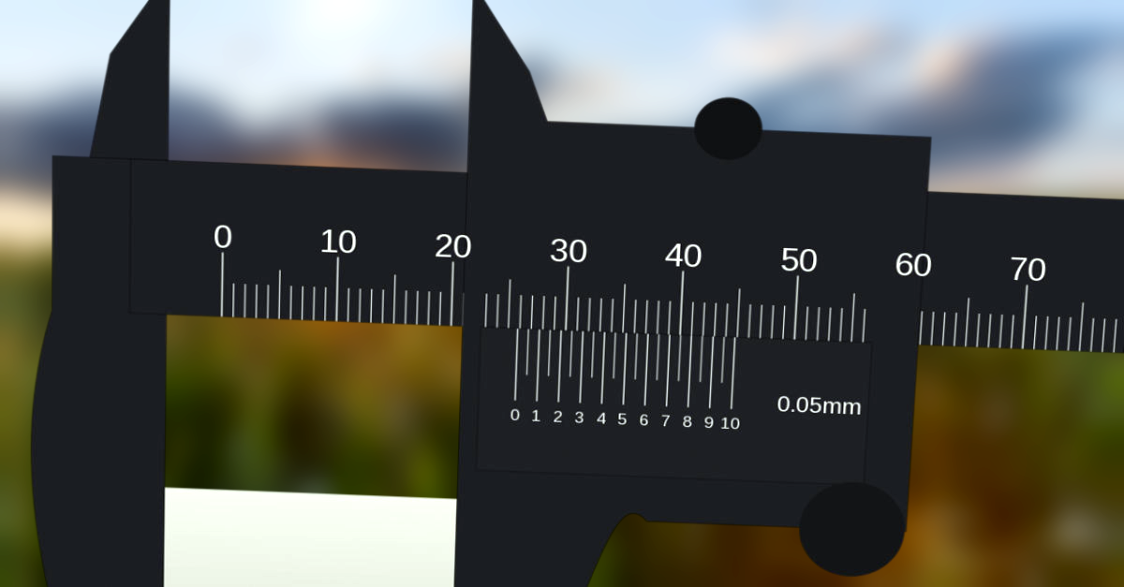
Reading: 25.8 mm
